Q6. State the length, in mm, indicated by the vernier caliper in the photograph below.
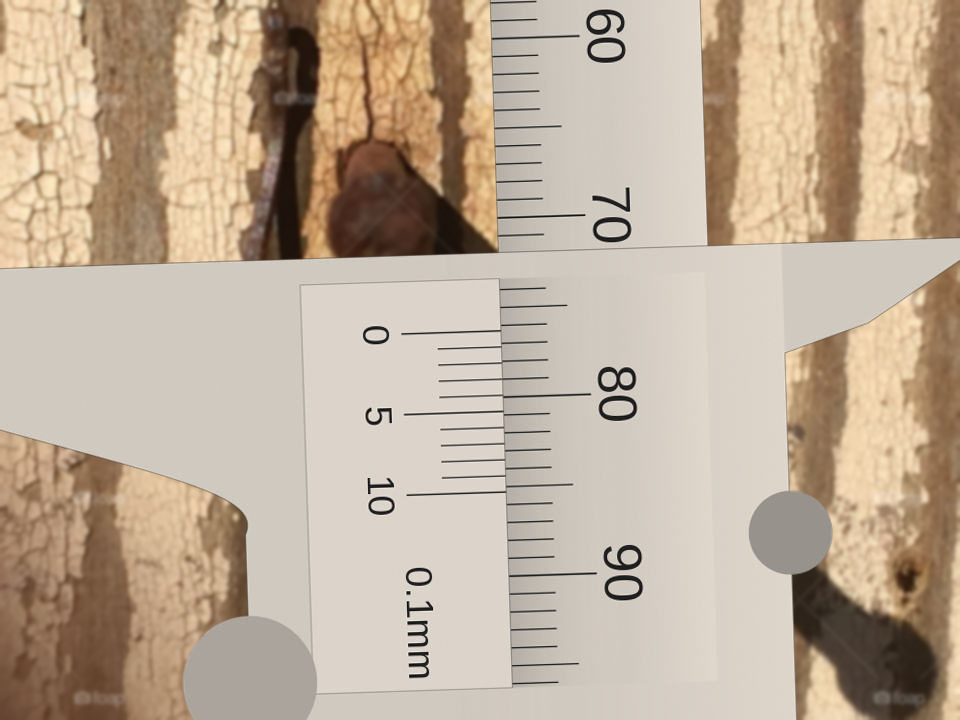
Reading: 76.3 mm
